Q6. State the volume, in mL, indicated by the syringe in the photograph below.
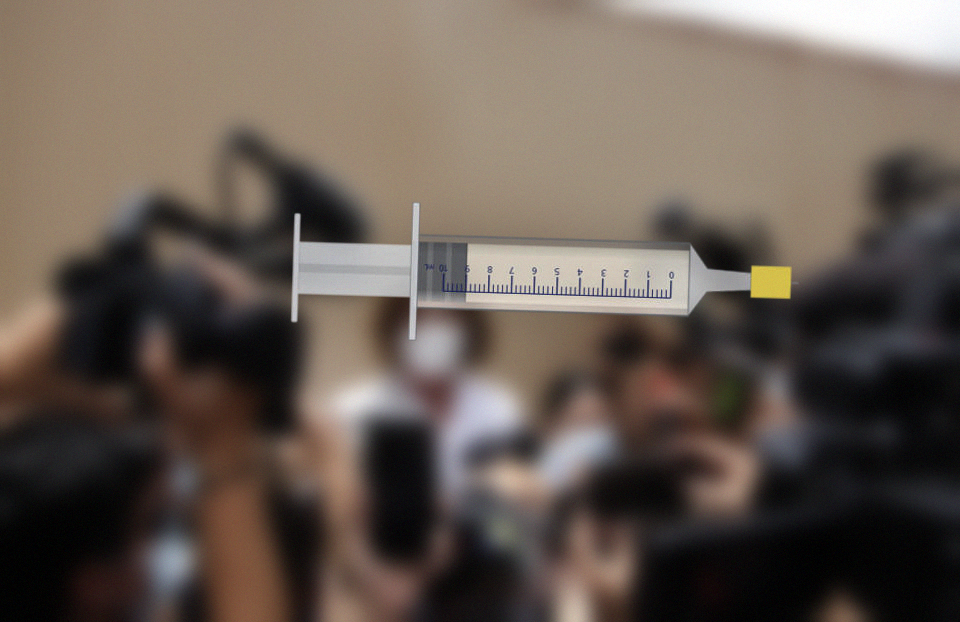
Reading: 9 mL
